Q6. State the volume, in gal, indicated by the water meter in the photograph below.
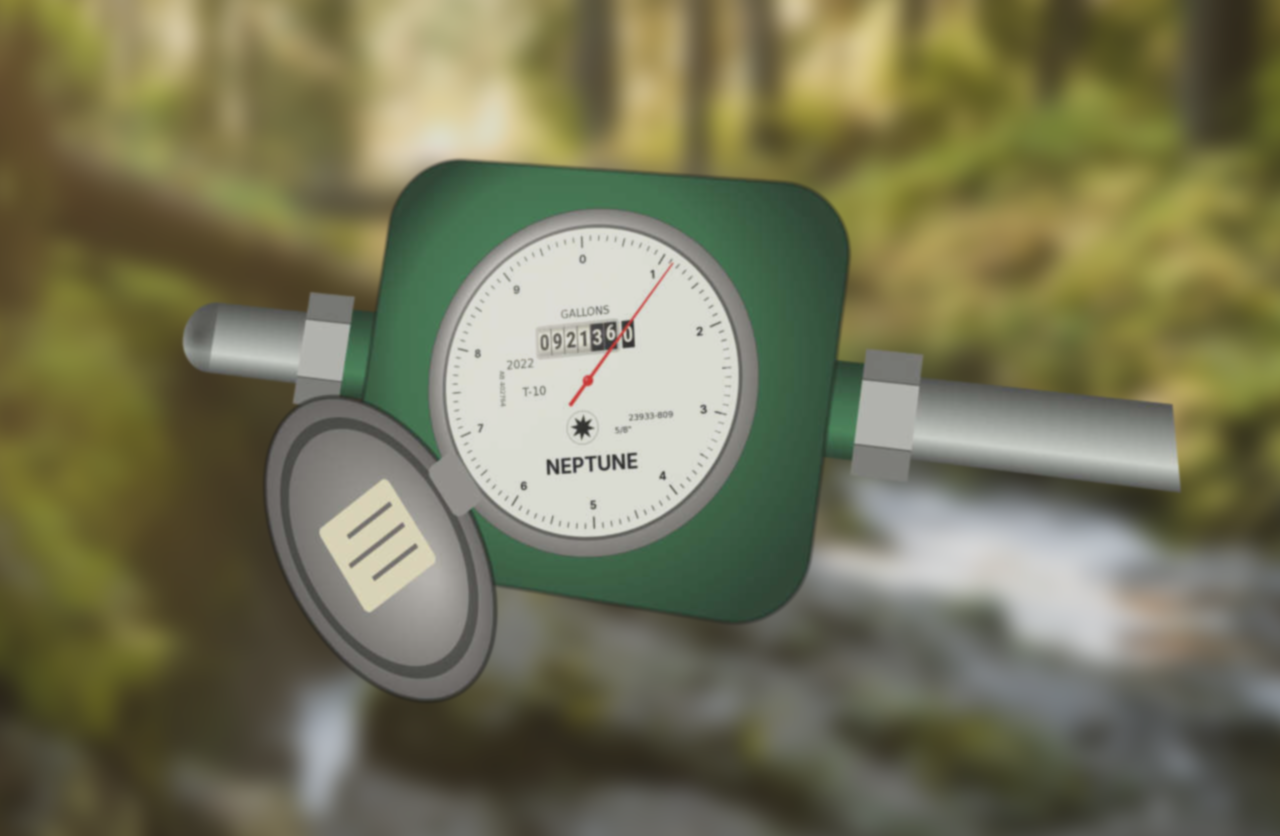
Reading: 921361.1 gal
